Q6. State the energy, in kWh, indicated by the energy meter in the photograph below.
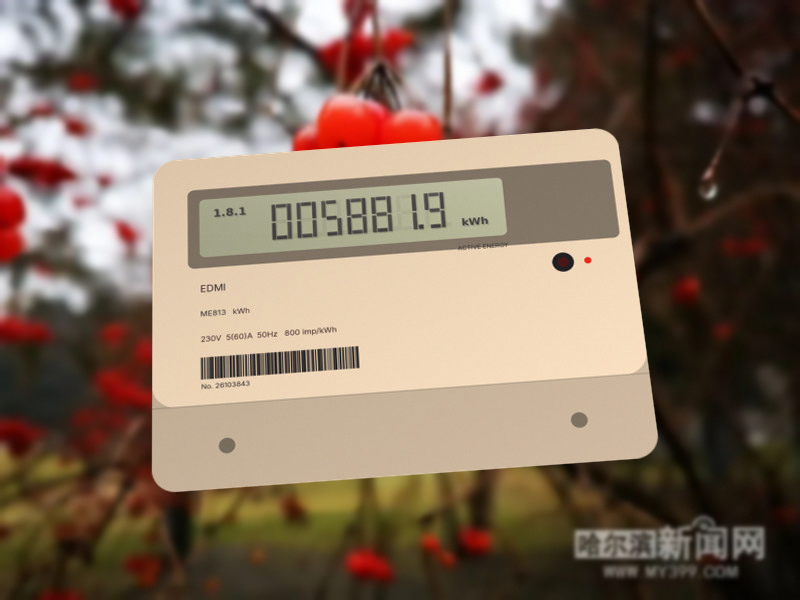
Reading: 5881.9 kWh
